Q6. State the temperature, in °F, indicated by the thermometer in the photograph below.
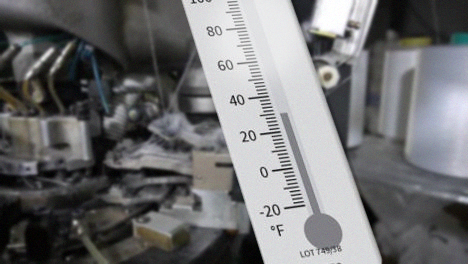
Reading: 30 °F
